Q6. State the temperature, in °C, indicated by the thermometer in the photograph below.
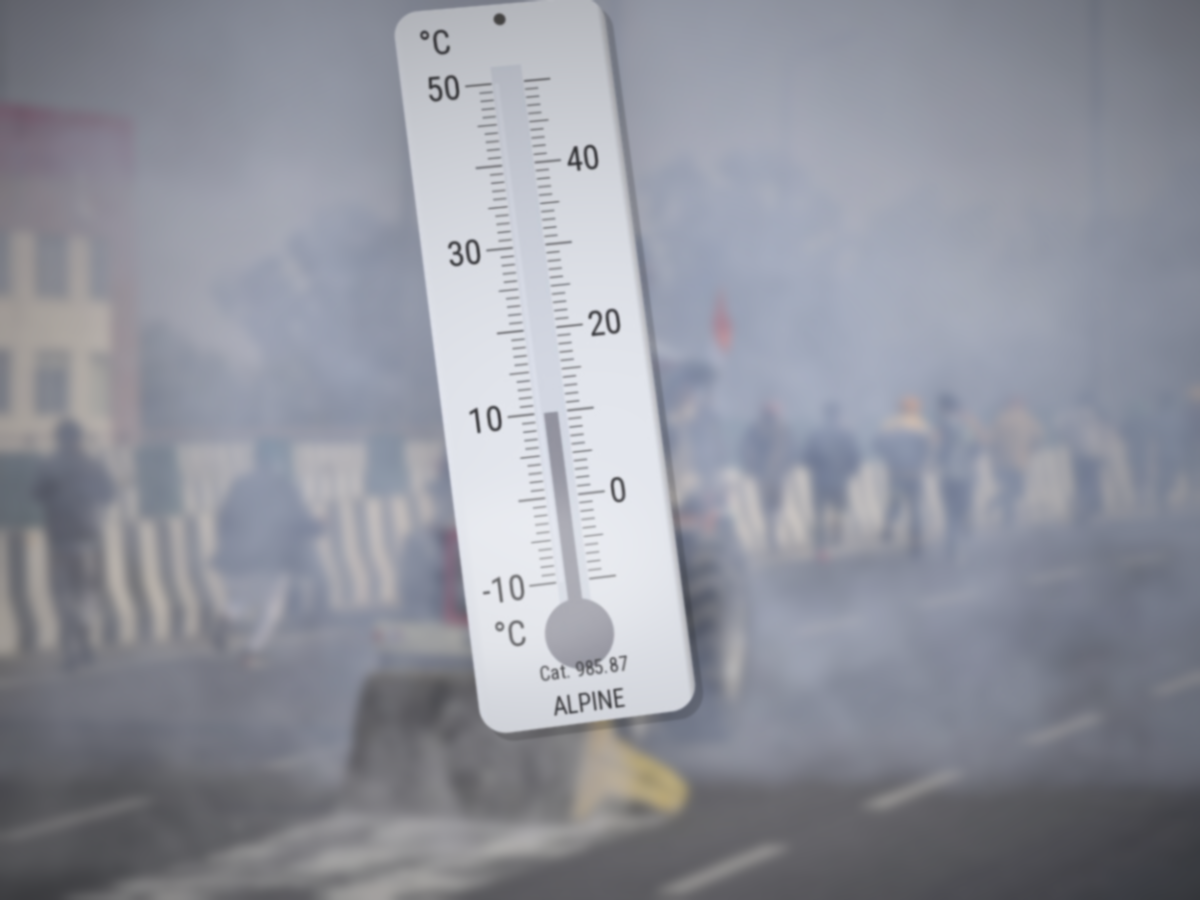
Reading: 10 °C
